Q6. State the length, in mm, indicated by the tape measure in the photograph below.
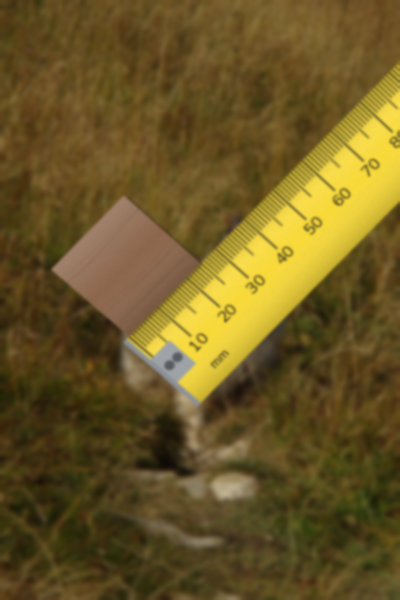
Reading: 25 mm
